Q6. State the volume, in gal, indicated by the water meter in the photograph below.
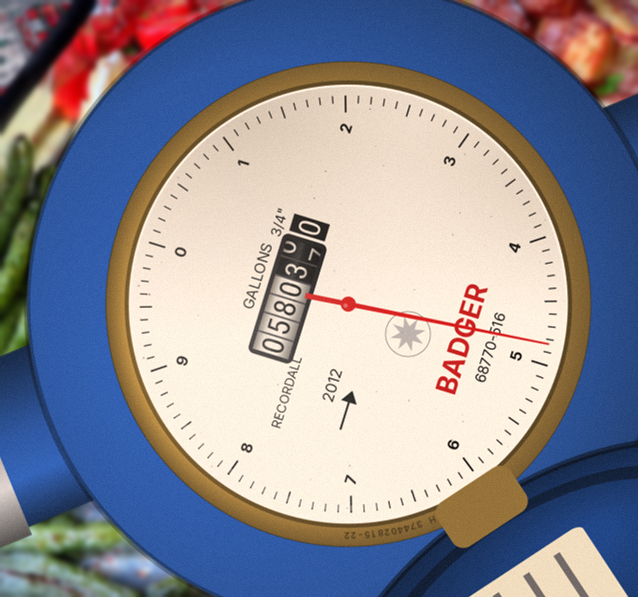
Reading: 580364.8 gal
